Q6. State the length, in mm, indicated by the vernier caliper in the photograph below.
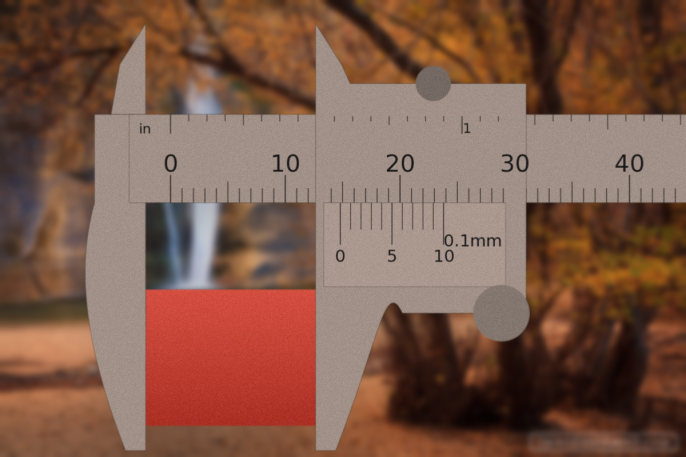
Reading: 14.8 mm
